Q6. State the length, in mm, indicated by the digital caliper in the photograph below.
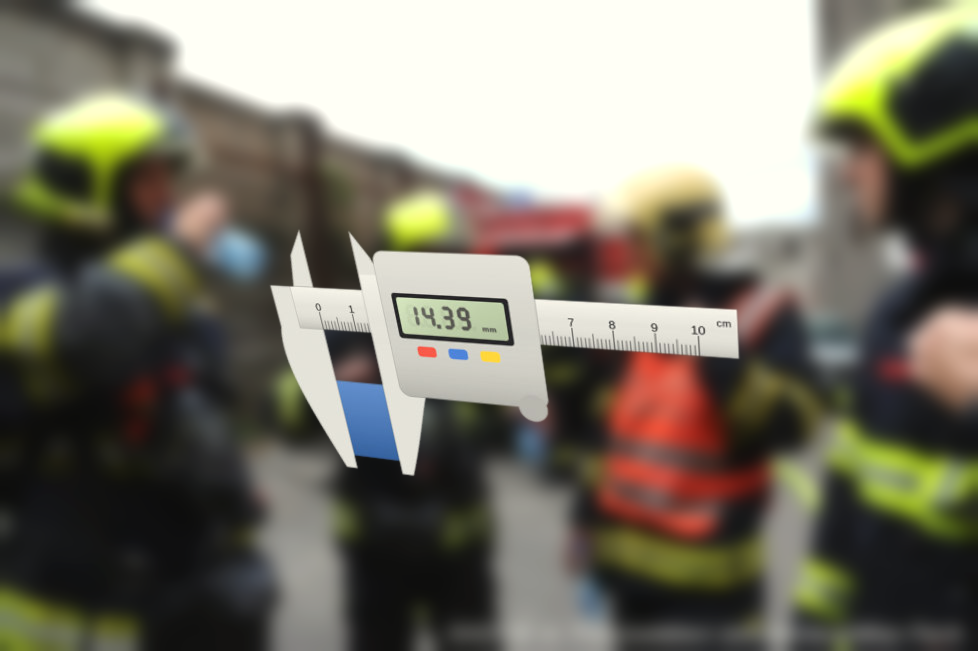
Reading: 14.39 mm
